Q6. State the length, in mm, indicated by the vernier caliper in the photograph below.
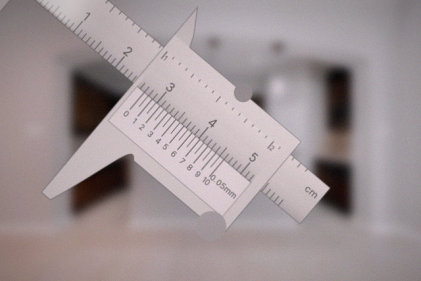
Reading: 27.0 mm
